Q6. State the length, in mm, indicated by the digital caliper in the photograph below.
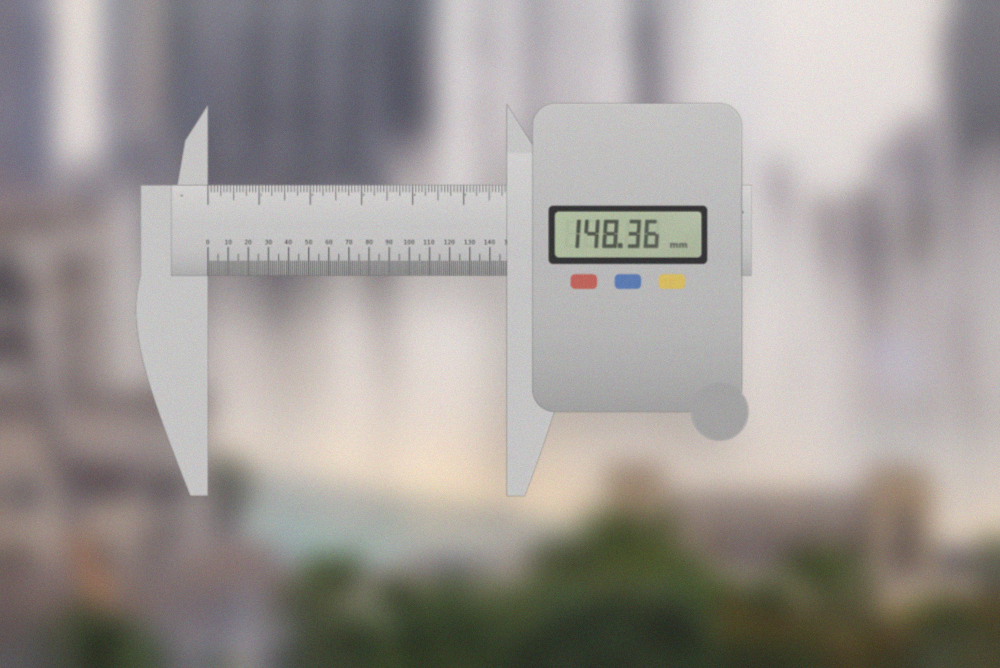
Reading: 148.36 mm
